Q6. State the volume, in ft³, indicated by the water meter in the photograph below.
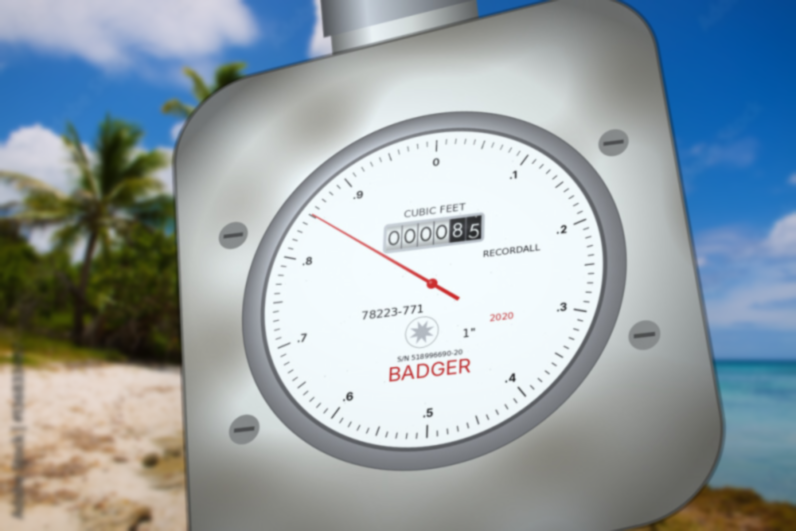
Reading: 84.85 ft³
